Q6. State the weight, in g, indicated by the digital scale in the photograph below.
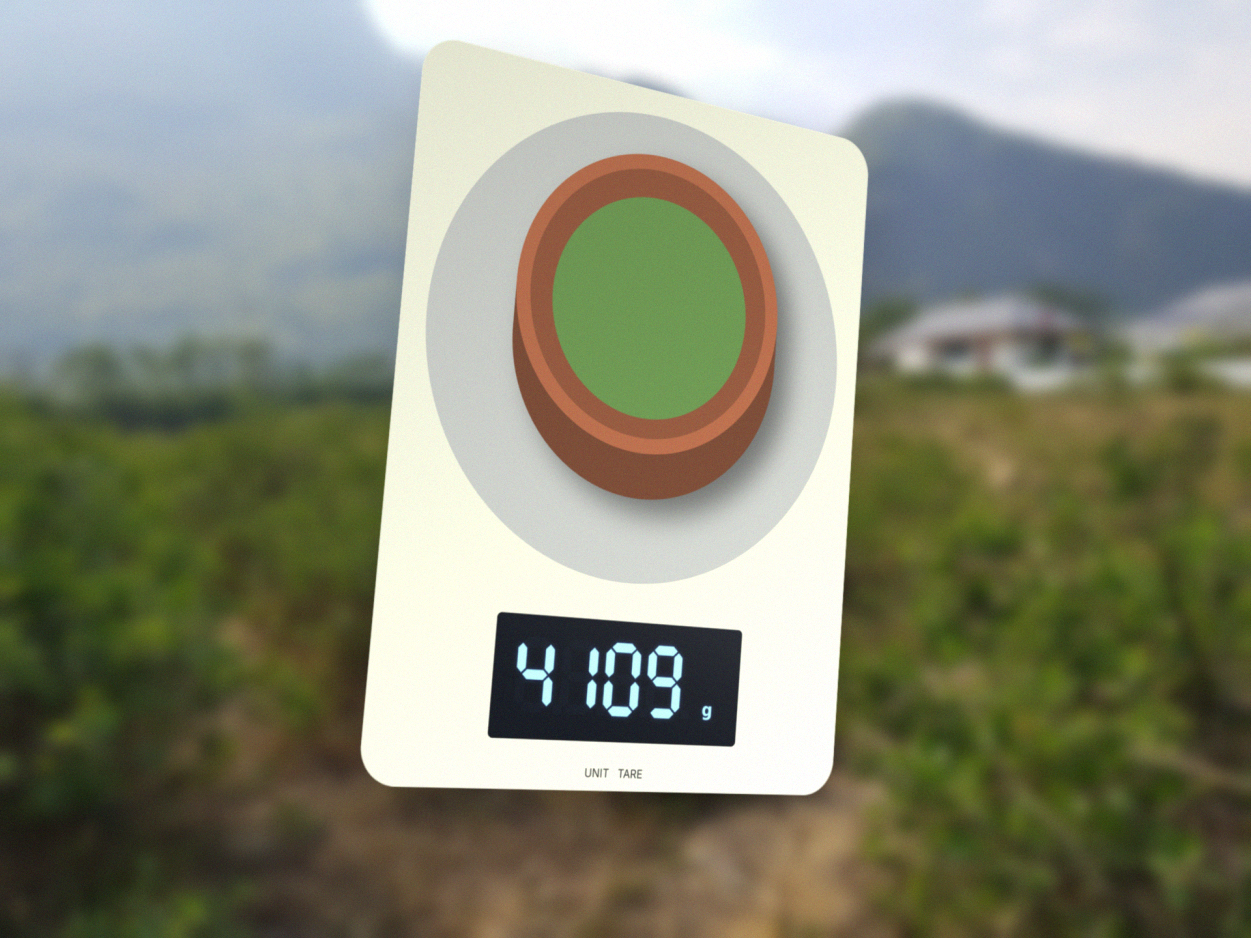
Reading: 4109 g
